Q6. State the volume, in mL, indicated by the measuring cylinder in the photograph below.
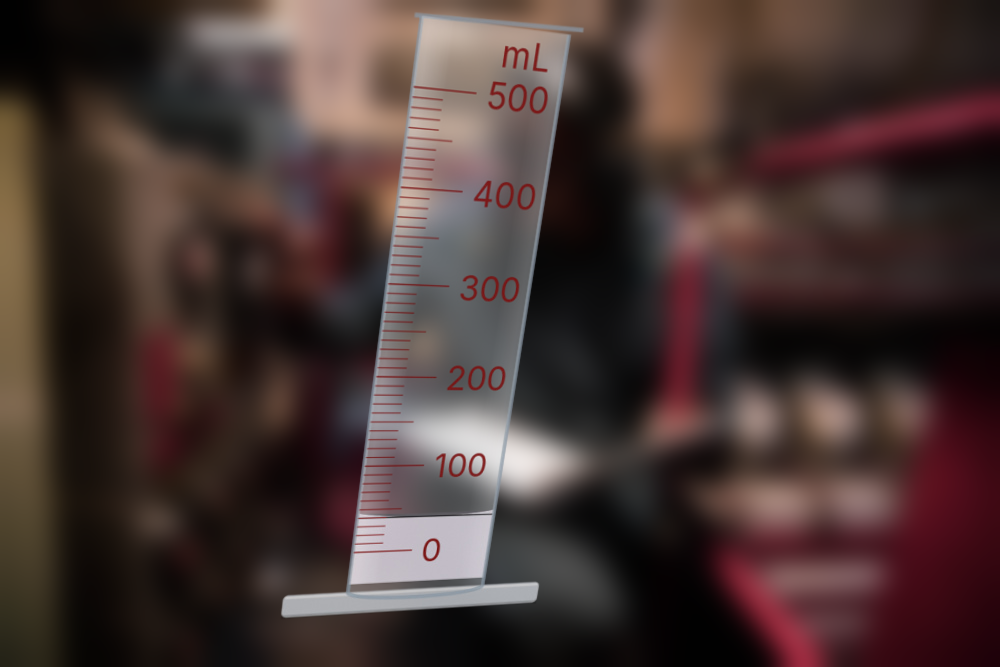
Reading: 40 mL
